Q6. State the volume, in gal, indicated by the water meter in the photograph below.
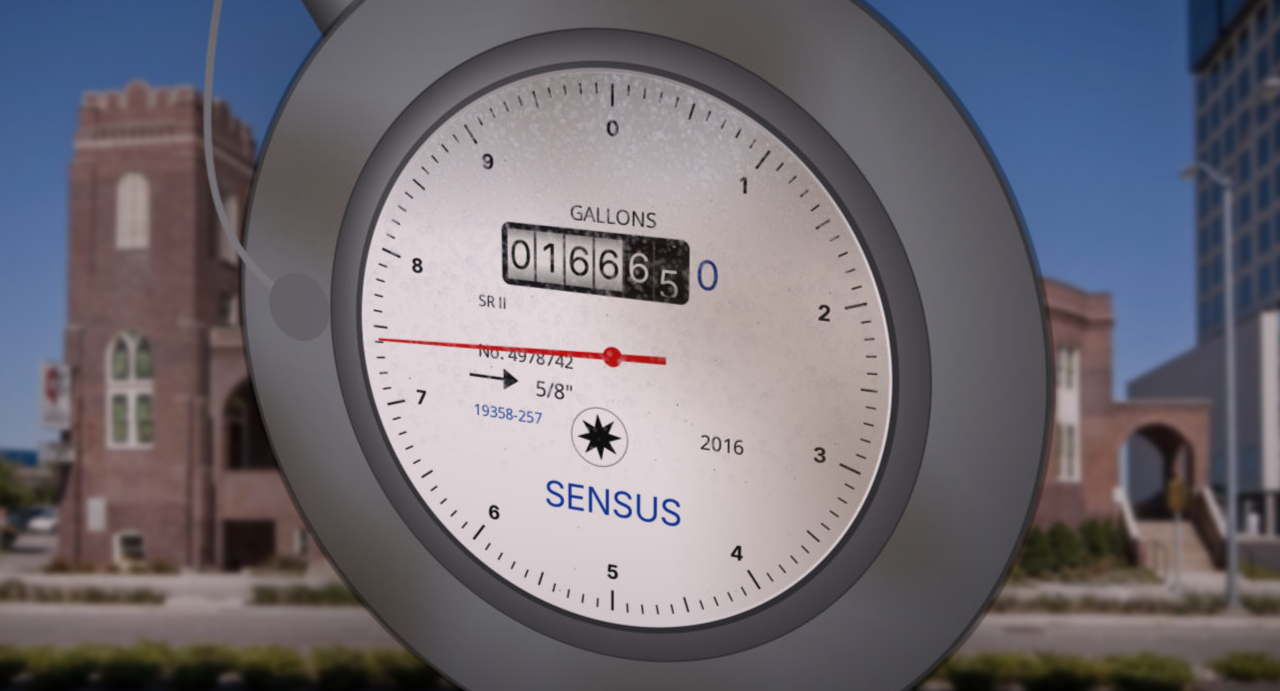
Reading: 166647.4 gal
